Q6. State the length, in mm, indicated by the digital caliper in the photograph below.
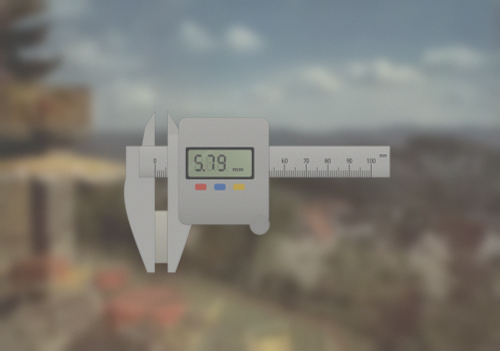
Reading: 5.79 mm
